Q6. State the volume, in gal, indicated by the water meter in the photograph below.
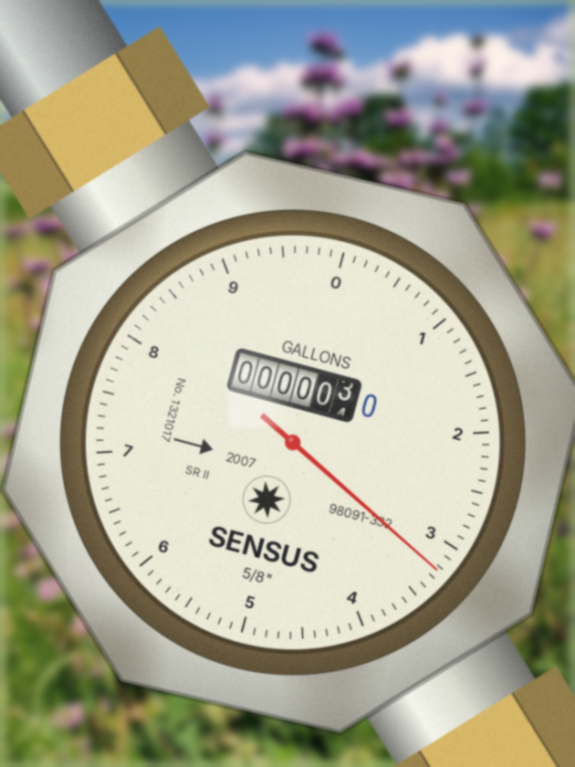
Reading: 33.2 gal
